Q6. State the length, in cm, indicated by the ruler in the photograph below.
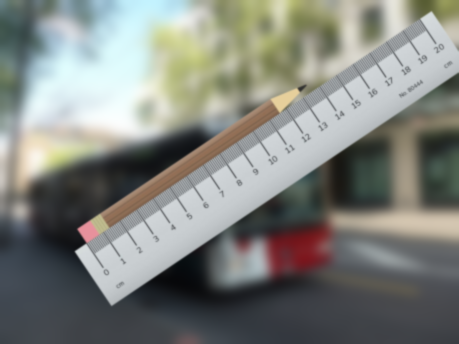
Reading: 13.5 cm
